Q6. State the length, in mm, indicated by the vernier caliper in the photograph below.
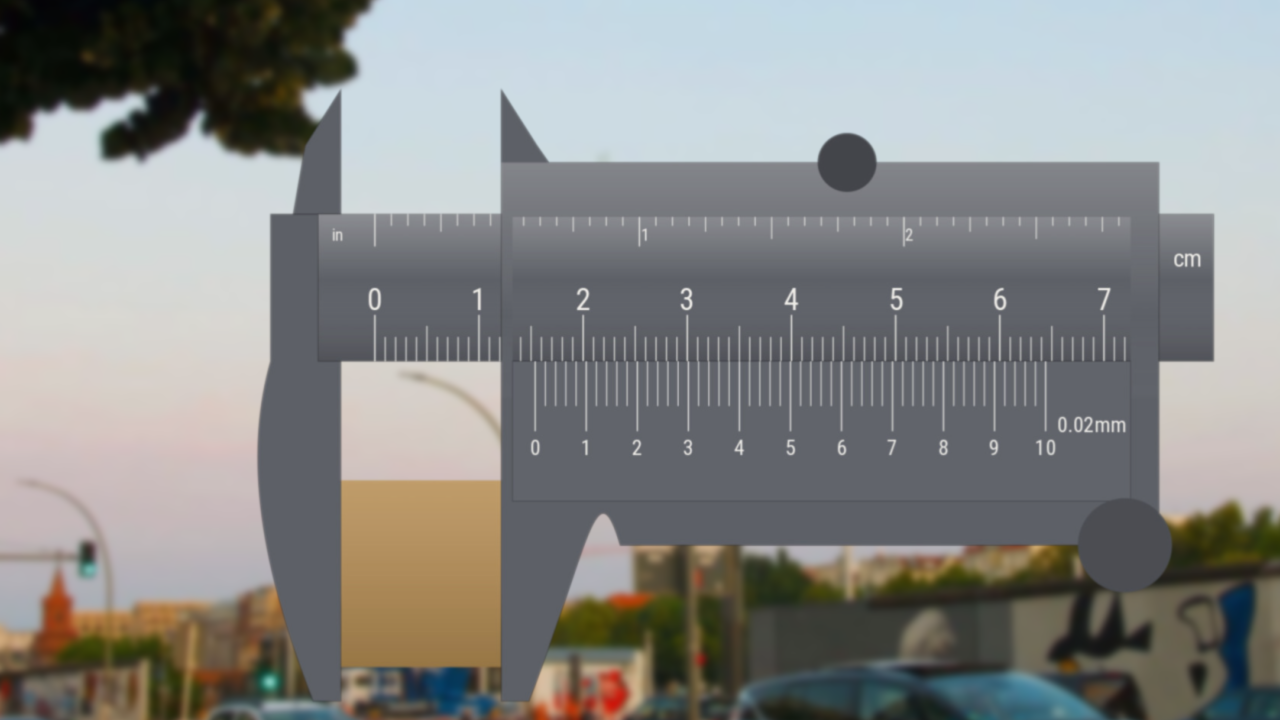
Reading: 15.4 mm
